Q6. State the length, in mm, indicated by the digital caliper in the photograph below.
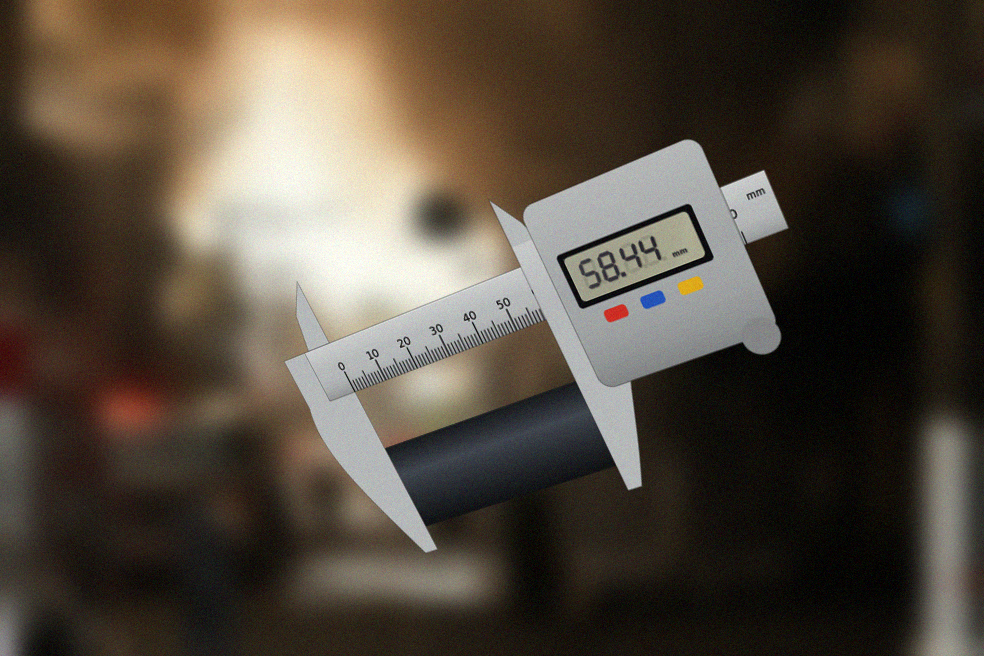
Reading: 58.44 mm
